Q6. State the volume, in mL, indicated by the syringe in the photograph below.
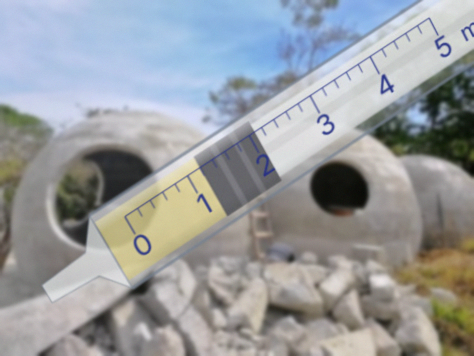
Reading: 1.2 mL
